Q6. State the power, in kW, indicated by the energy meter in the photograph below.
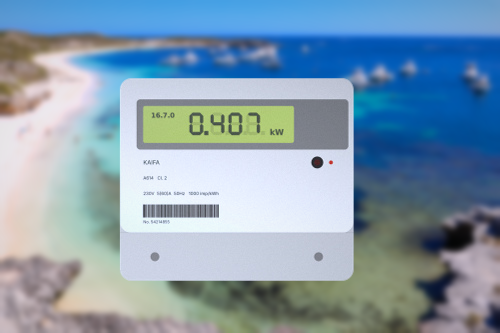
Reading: 0.407 kW
